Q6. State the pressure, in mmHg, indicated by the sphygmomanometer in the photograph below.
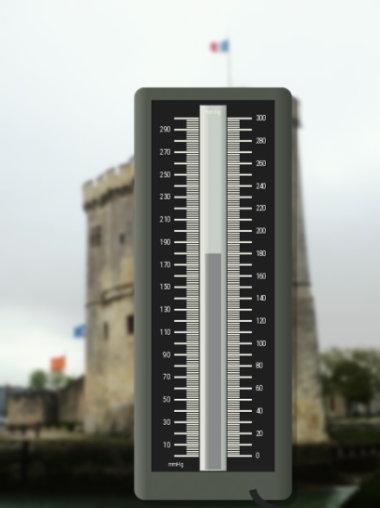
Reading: 180 mmHg
